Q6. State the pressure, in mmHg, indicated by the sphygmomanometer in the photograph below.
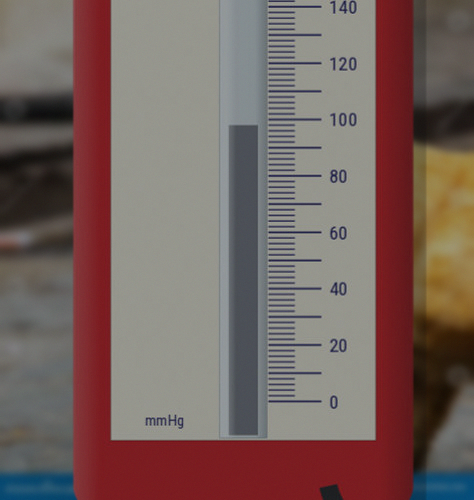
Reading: 98 mmHg
